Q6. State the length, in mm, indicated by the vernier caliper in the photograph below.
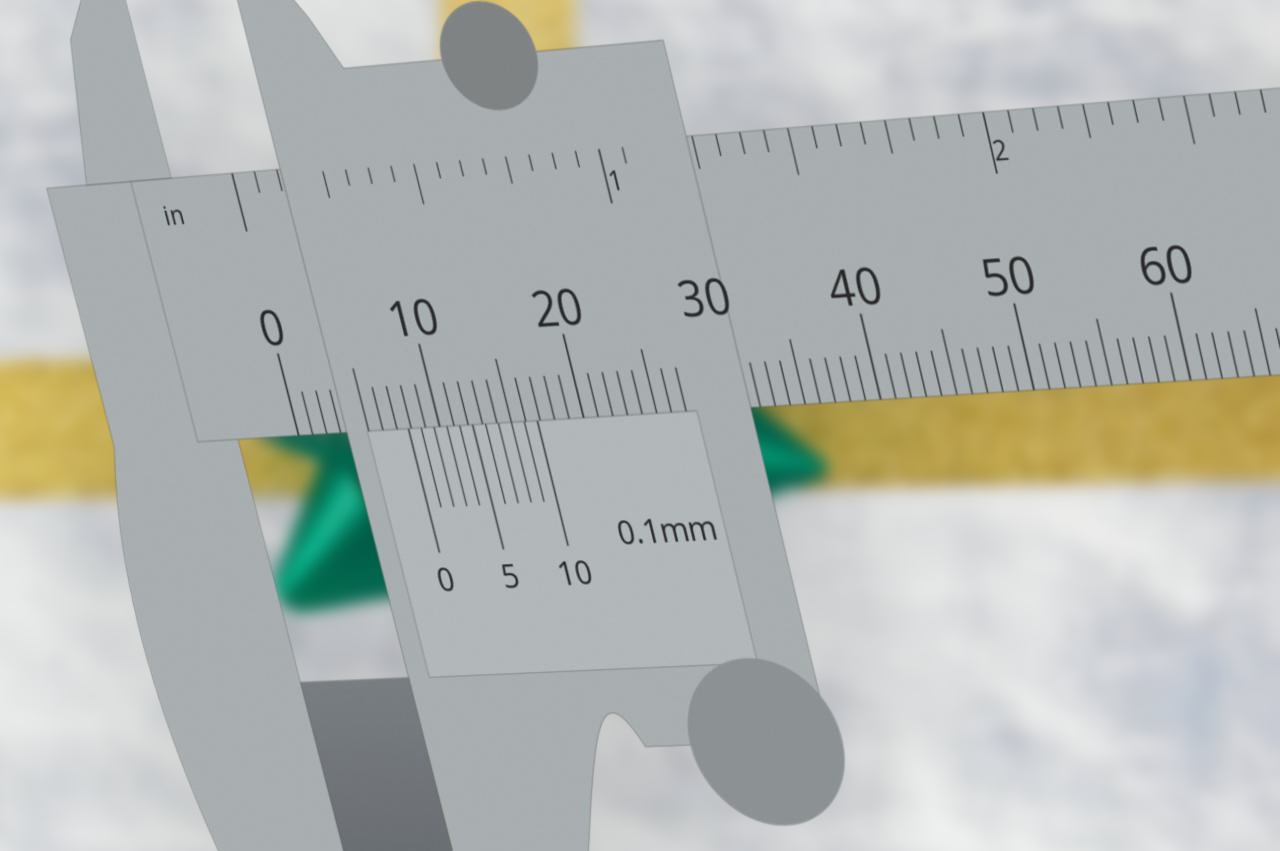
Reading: 7.8 mm
